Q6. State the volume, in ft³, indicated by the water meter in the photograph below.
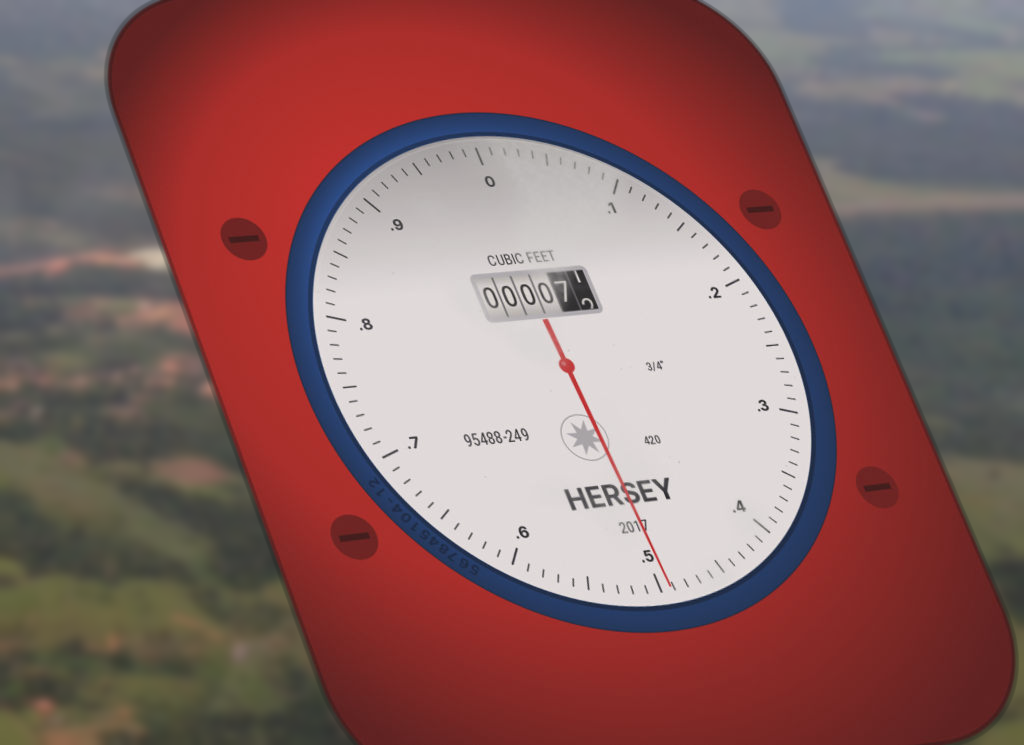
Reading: 71.49 ft³
